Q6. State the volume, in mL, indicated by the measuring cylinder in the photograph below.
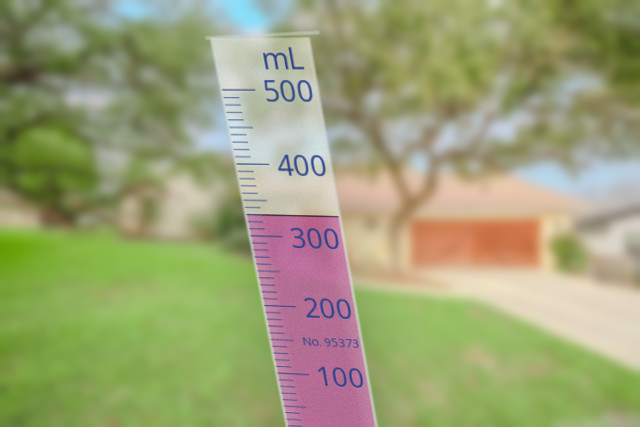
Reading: 330 mL
